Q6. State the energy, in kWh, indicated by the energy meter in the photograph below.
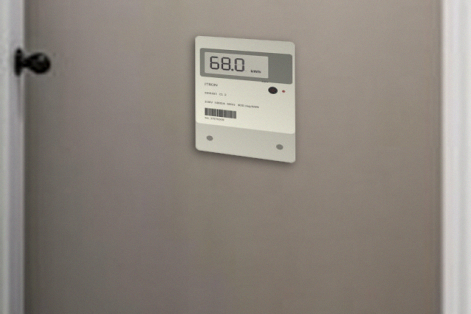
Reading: 68.0 kWh
